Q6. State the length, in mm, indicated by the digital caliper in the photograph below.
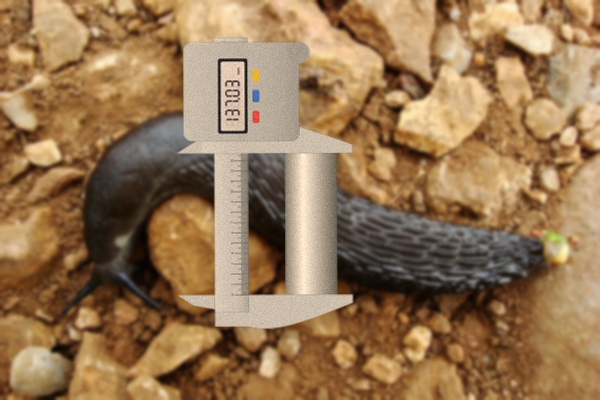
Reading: 137.03 mm
